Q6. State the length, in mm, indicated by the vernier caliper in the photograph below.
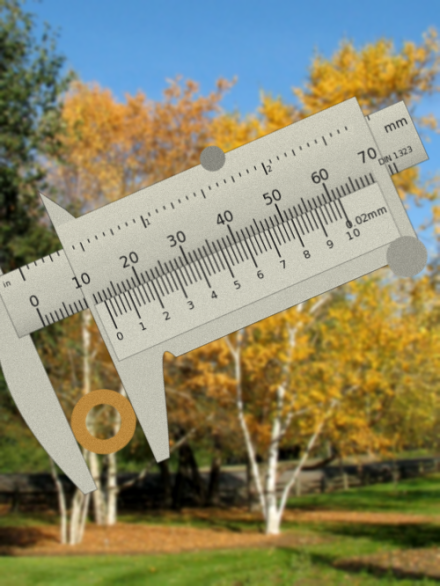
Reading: 12.5 mm
